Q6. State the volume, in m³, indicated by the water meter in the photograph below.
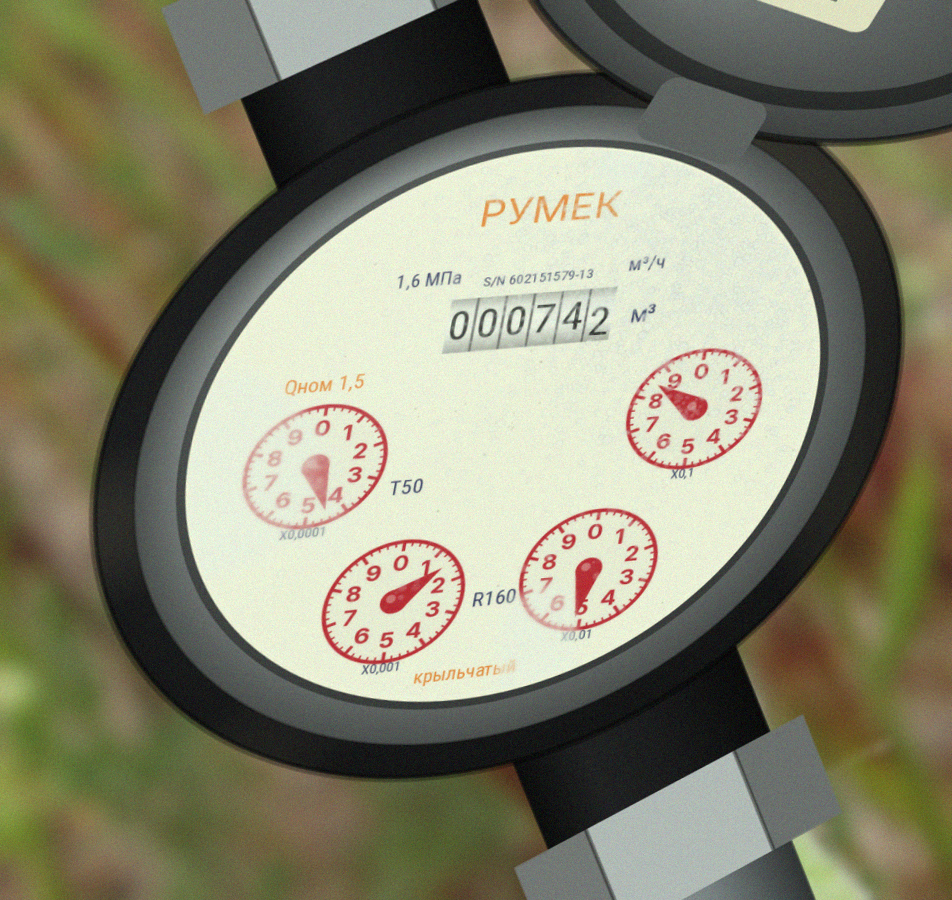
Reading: 741.8514 m³
